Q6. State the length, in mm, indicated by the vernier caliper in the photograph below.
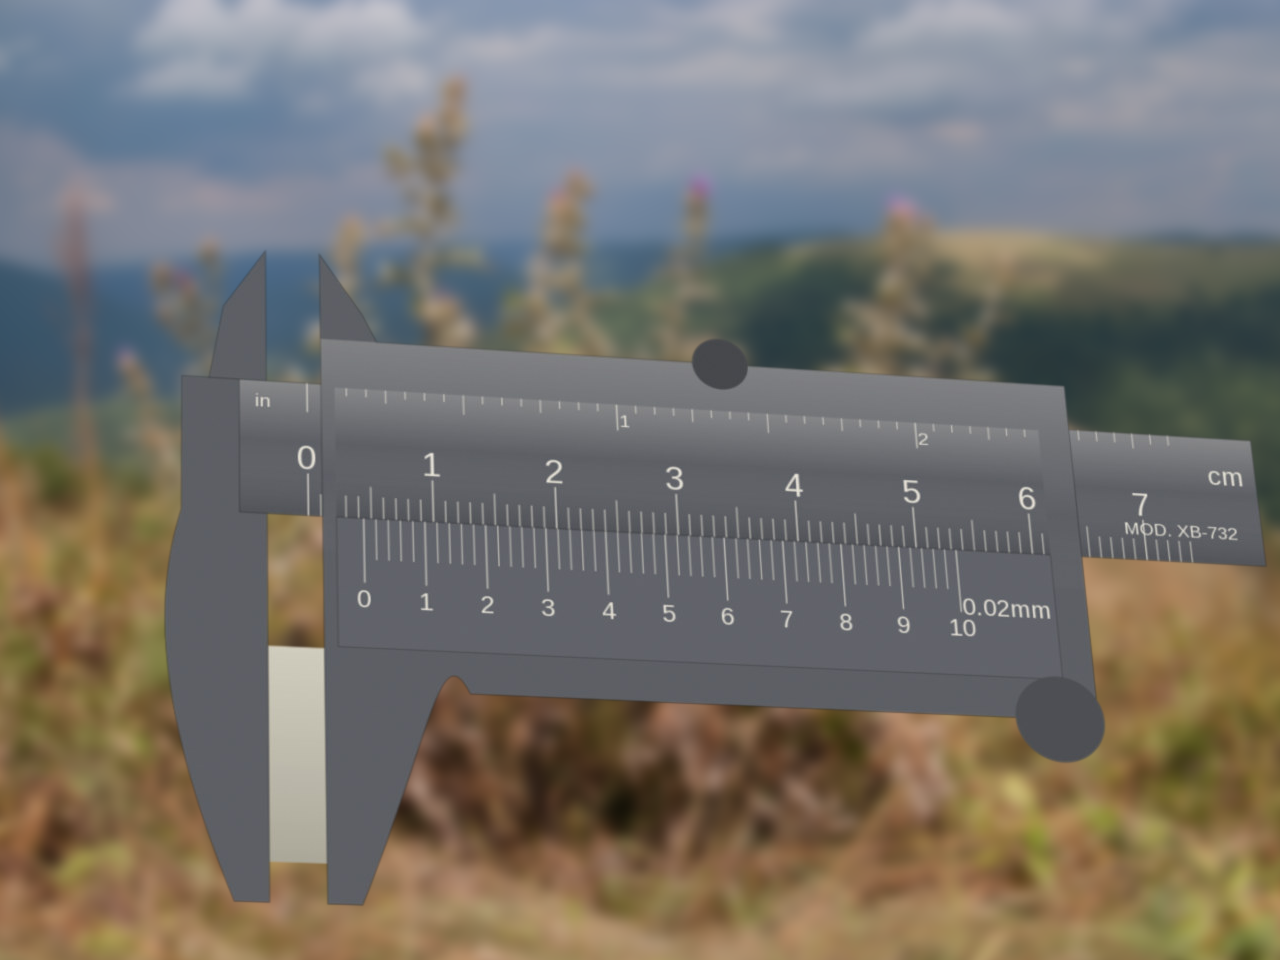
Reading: 4.4 mm
